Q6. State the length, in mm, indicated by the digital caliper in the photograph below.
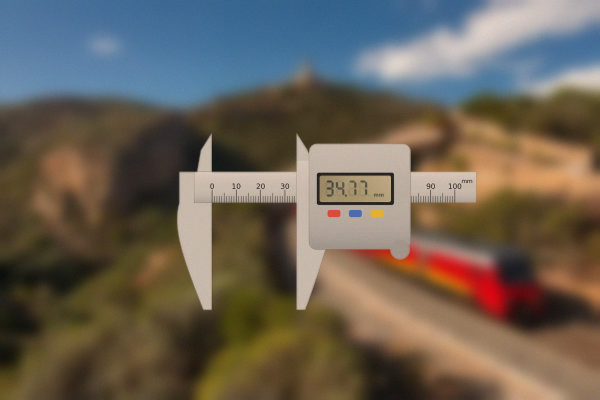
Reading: 34.77 mm
